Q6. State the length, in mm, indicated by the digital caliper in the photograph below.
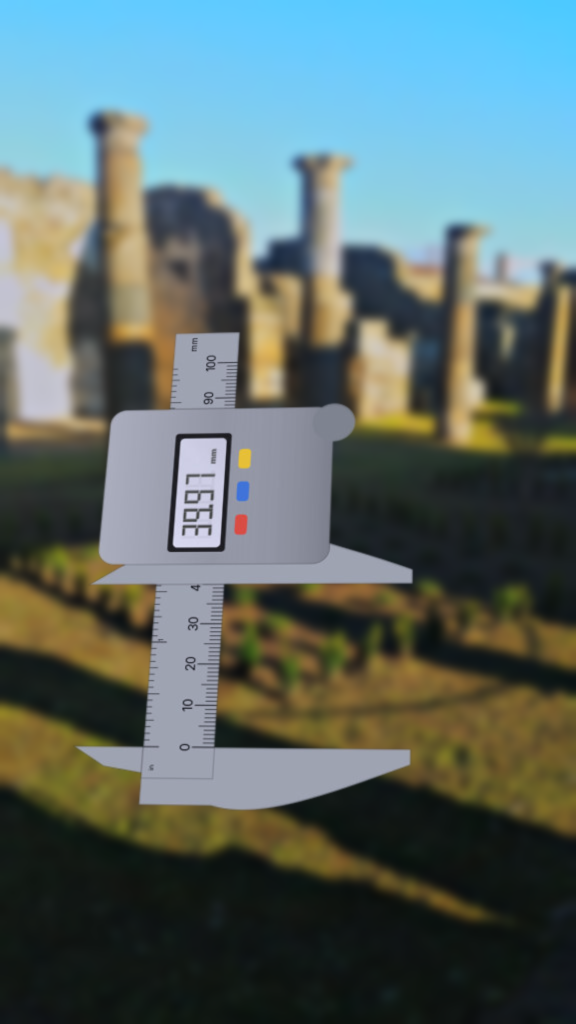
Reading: 39.97 mm
